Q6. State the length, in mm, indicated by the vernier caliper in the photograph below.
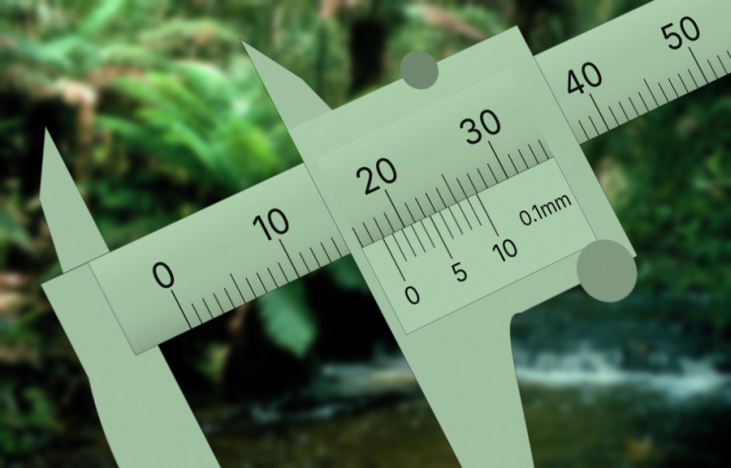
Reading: 17.9 mm
